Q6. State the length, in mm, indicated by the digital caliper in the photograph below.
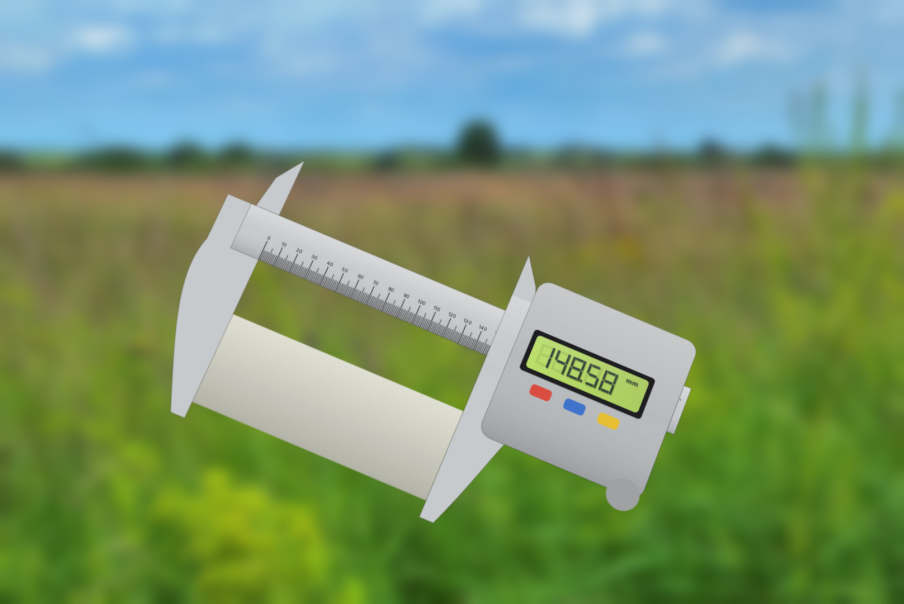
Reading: 148.58 mm
